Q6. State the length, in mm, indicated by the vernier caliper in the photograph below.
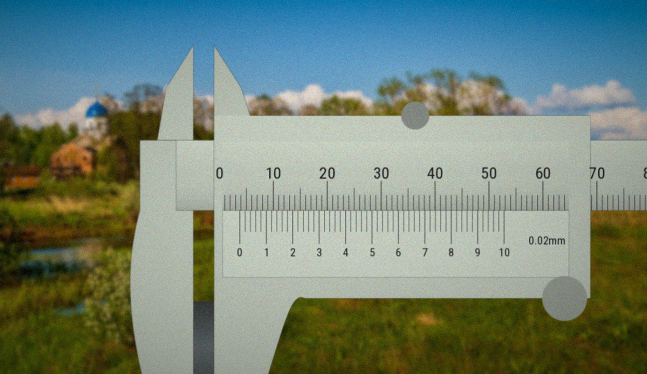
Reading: 3.8 mm
